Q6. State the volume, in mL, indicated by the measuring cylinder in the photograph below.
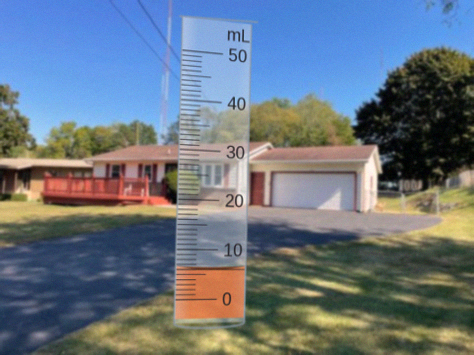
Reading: 6 mL
